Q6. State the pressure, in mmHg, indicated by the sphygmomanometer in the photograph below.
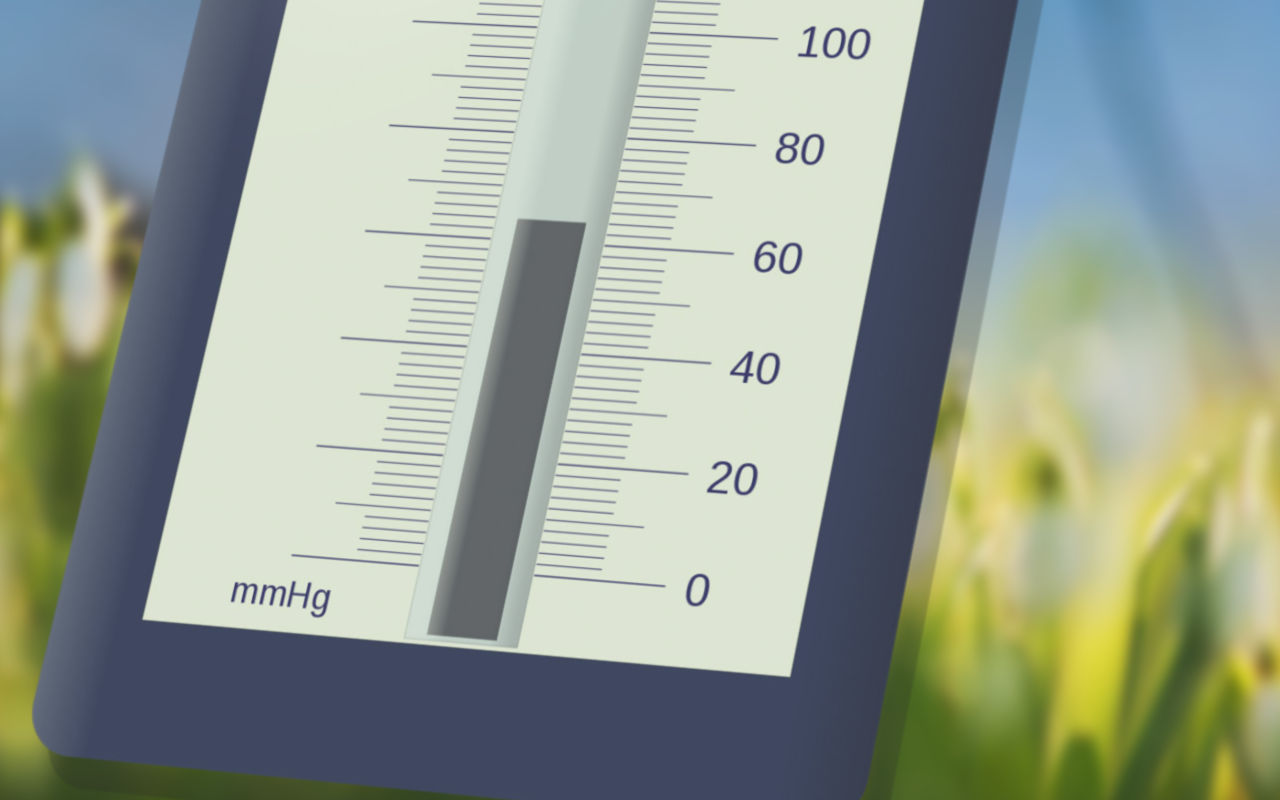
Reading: 64 mmHg
